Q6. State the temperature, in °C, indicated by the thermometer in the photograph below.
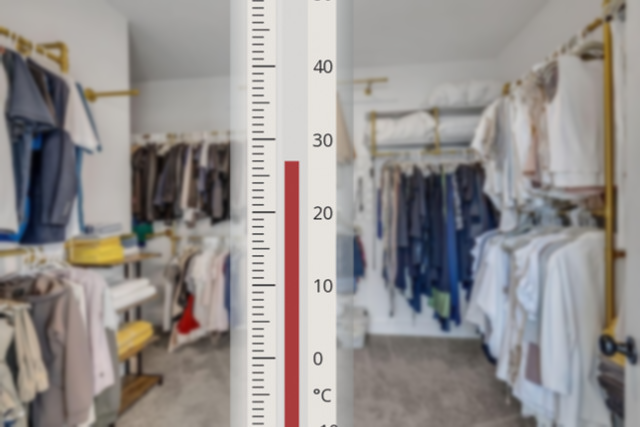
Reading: 27 °C
